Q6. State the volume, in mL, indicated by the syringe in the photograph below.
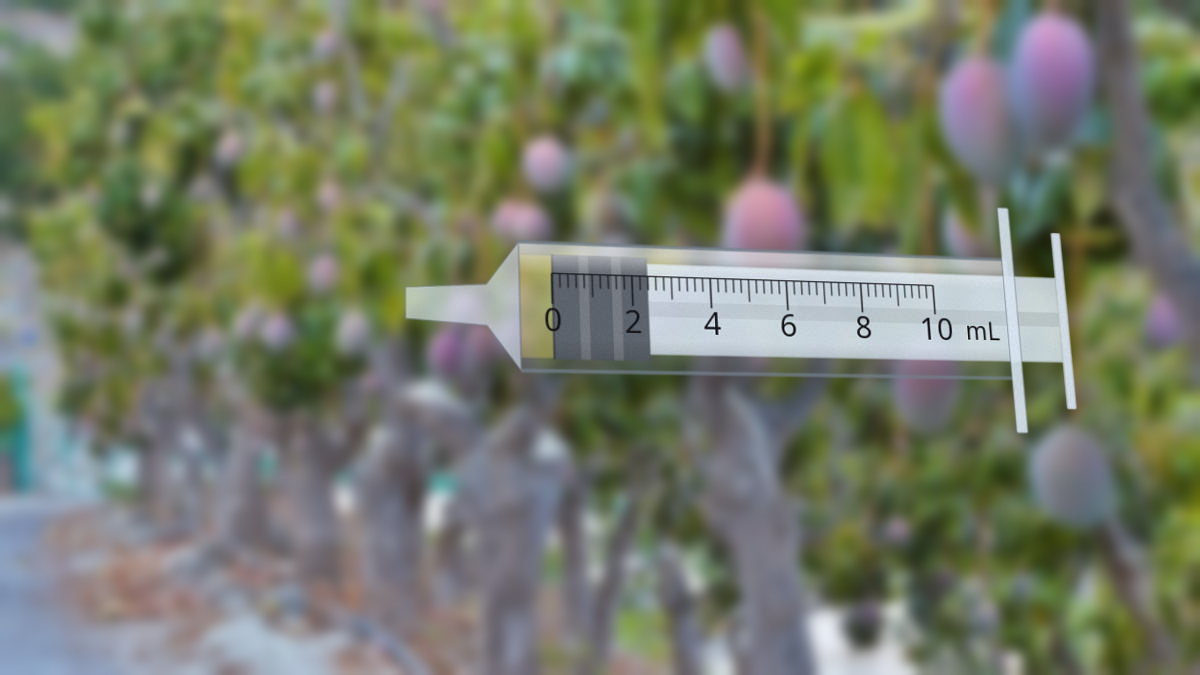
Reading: 0 mL
